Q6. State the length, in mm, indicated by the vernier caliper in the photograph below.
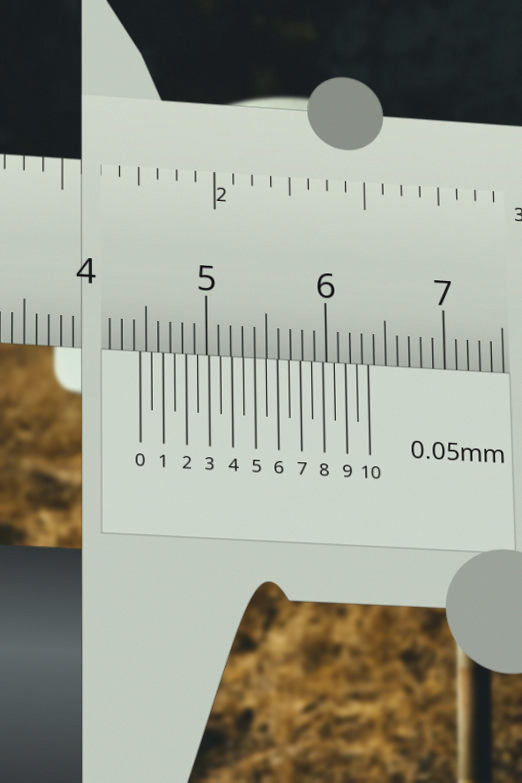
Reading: 44.5 mm
